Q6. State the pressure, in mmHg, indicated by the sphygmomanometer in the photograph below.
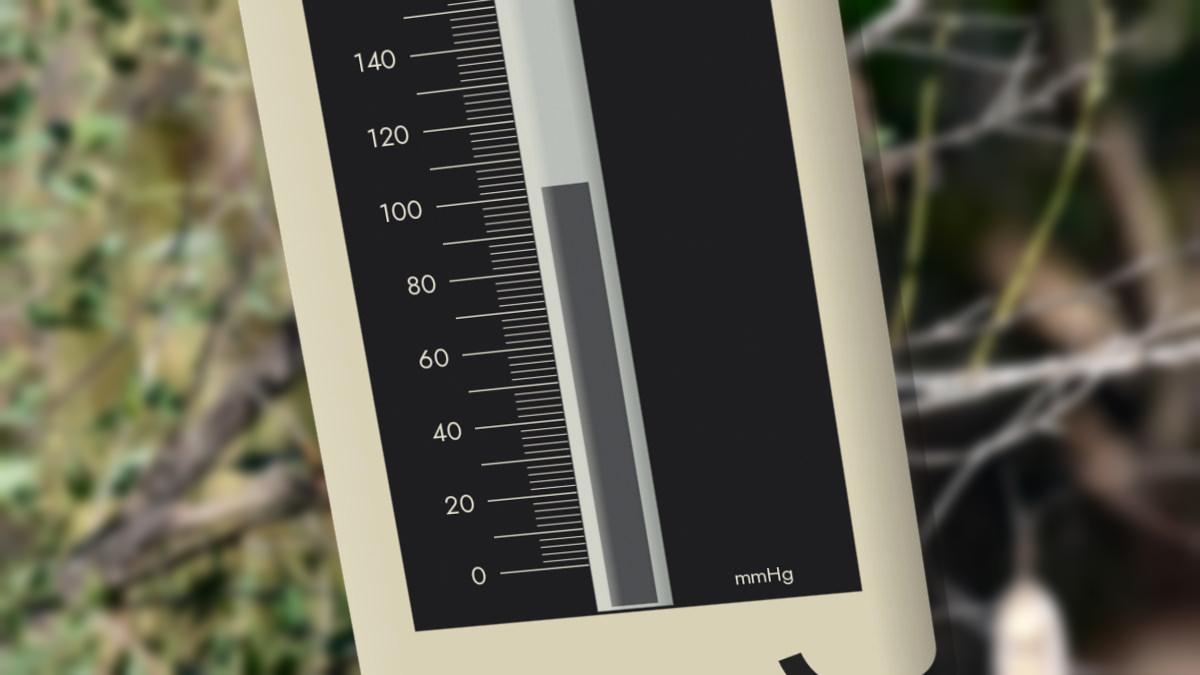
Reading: 102 mmHg
